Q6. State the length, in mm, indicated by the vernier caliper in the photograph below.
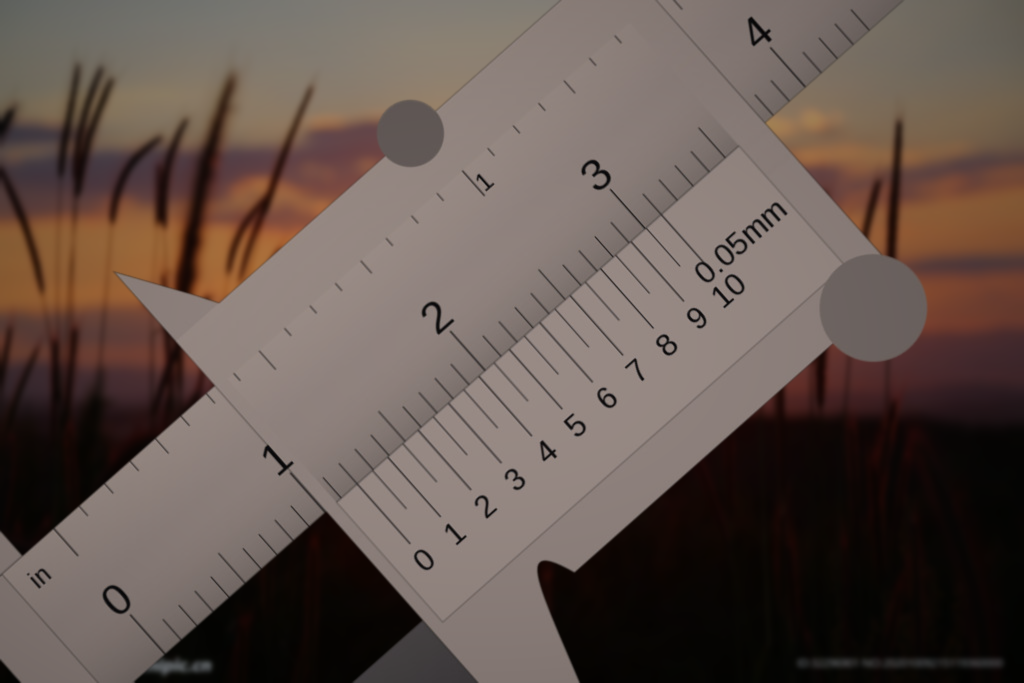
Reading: 12.0 mm
